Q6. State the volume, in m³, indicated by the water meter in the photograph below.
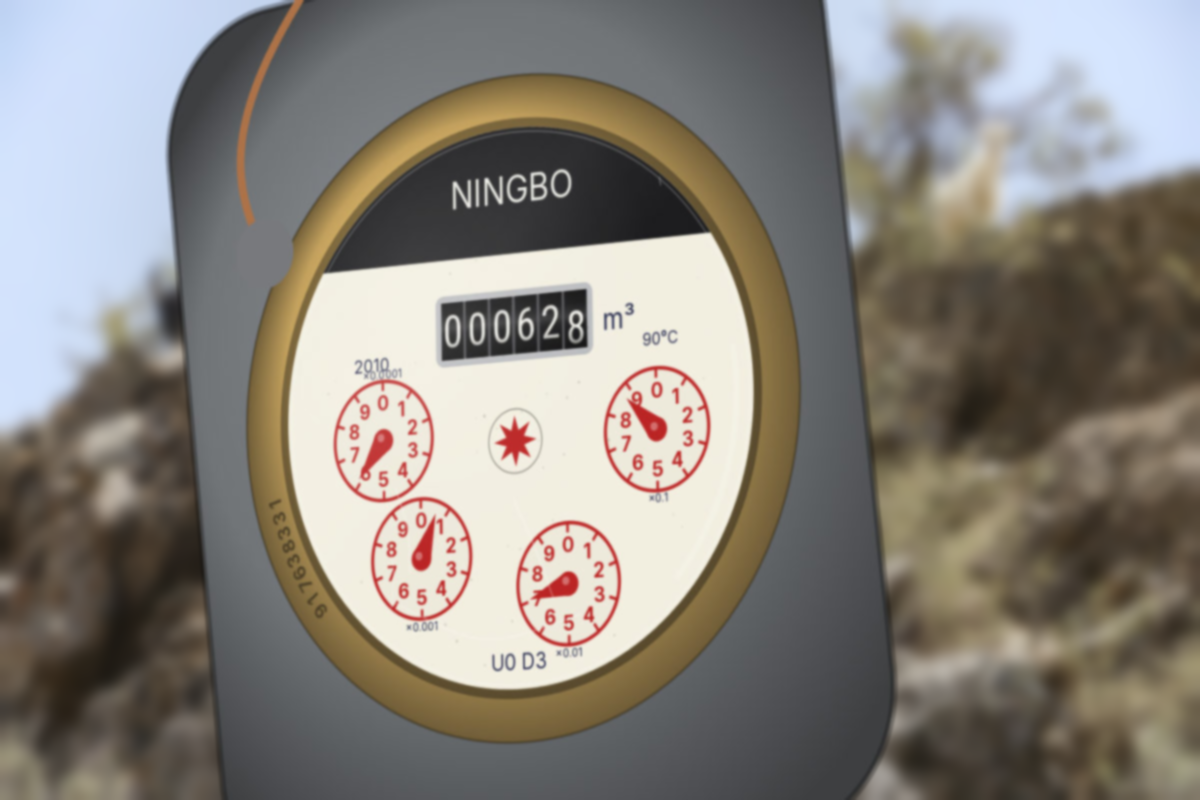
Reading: 627.8706 m³
